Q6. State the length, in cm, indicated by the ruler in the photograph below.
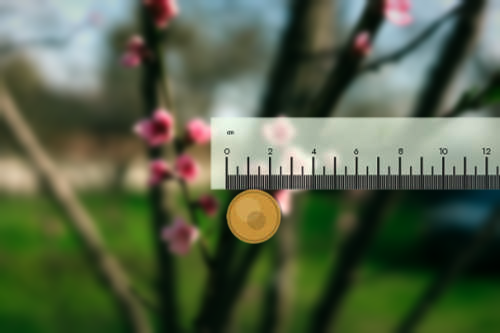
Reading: 2.5 cm
